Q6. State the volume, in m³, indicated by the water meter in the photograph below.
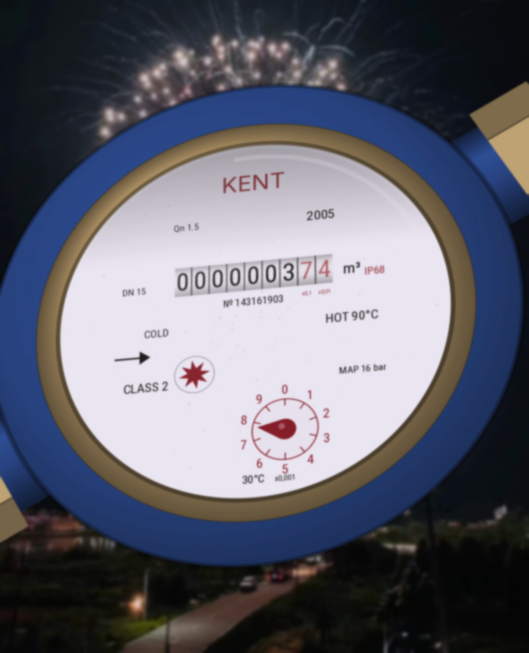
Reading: 3.747 m³
